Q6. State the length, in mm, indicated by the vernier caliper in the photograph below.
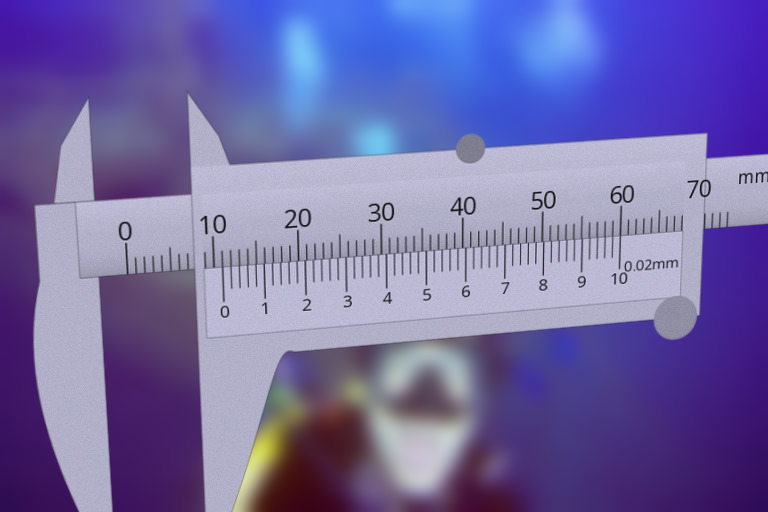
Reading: 11.0 mm
